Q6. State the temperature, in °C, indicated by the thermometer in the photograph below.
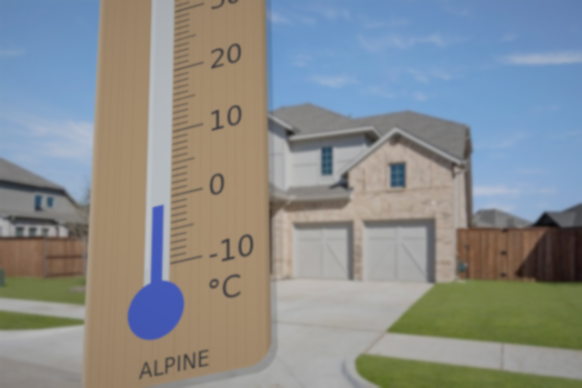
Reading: -1 °C
